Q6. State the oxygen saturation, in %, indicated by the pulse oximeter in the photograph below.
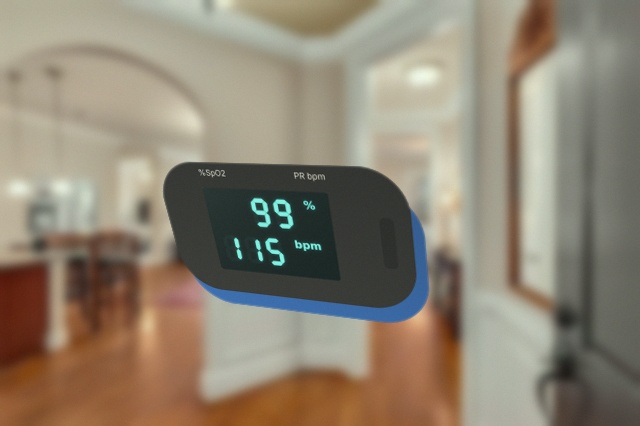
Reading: 99 %
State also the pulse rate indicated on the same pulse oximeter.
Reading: 115 bpm
